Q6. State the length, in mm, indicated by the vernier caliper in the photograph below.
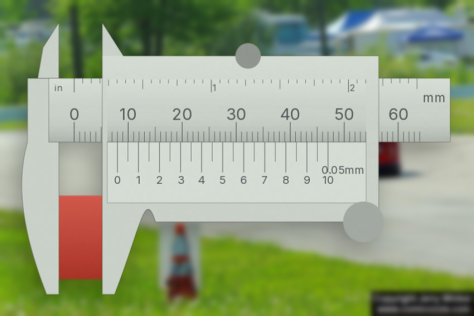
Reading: 8.0 mm
